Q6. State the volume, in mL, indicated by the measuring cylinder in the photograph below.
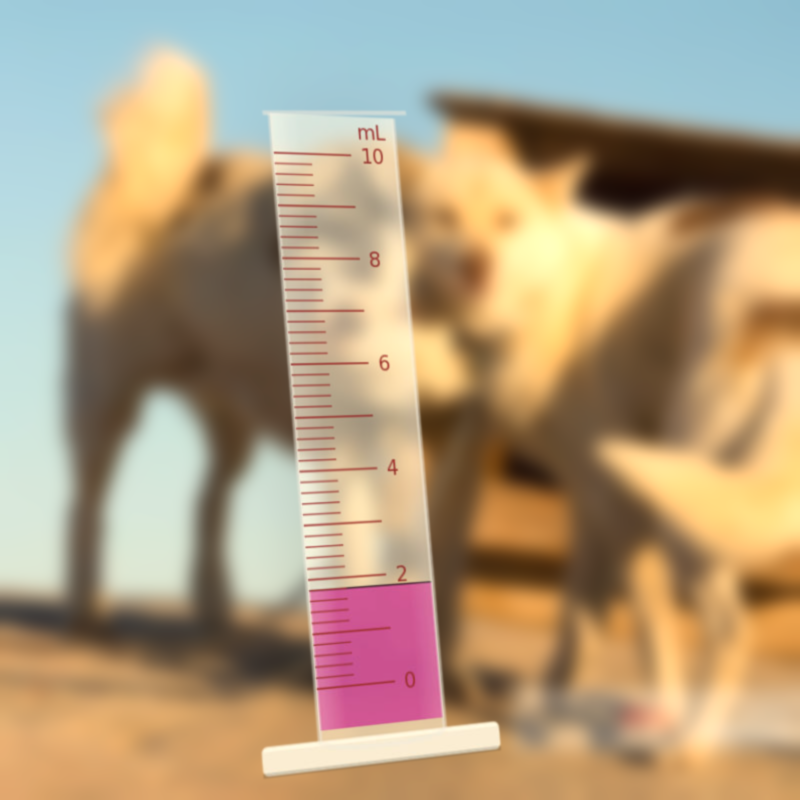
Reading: 1.8 mL
